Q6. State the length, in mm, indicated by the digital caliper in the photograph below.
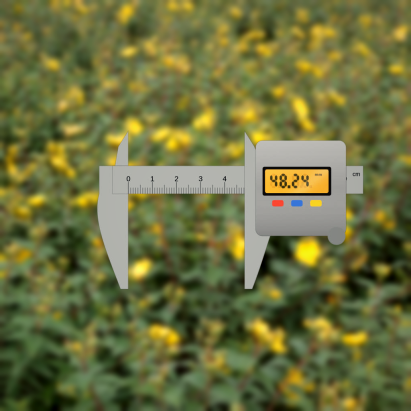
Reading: 48.24 mm
